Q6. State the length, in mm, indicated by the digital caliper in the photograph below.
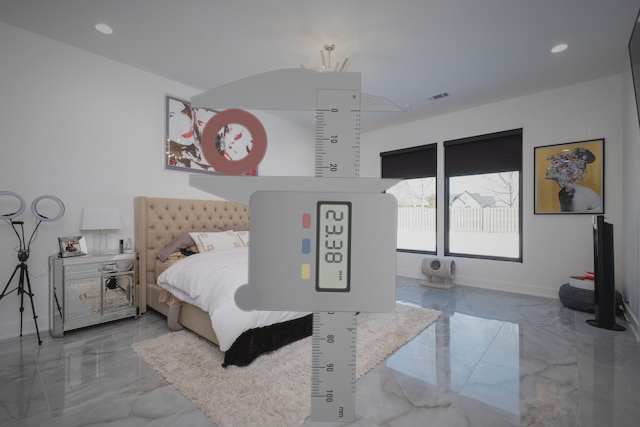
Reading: 23.38 mm
